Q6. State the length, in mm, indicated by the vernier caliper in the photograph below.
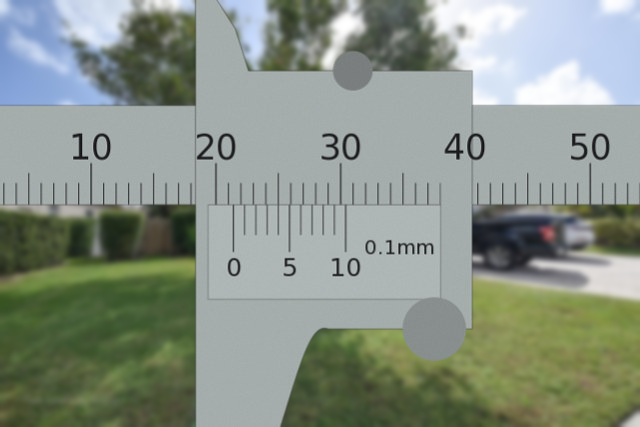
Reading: 21.4 mm
